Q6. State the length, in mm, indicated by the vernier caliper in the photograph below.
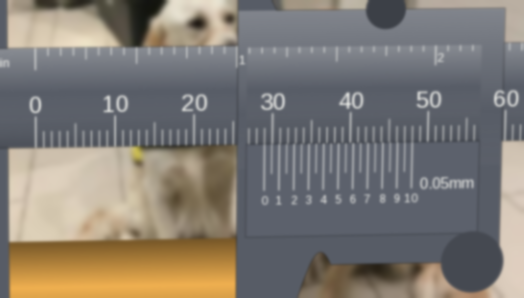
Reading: 29.0 mm
